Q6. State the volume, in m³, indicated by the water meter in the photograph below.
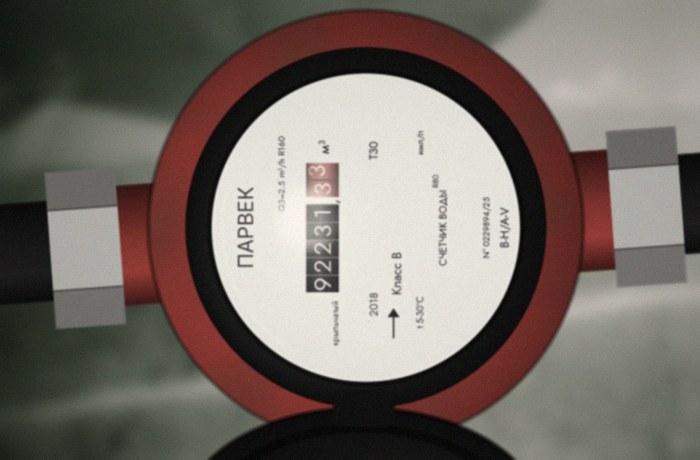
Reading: 92231.33 m³
